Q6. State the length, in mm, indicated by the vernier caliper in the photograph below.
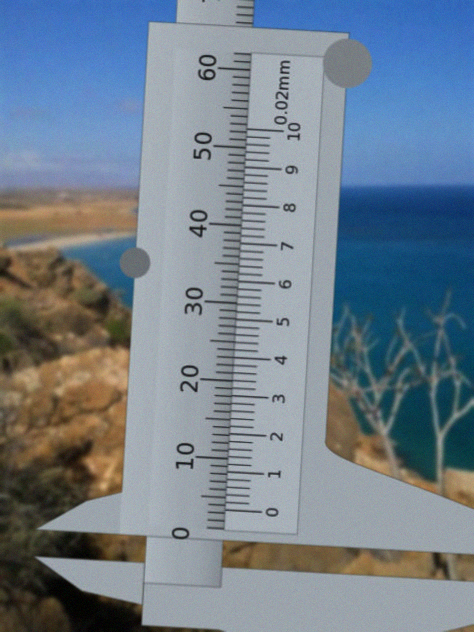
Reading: 3.4 mm
